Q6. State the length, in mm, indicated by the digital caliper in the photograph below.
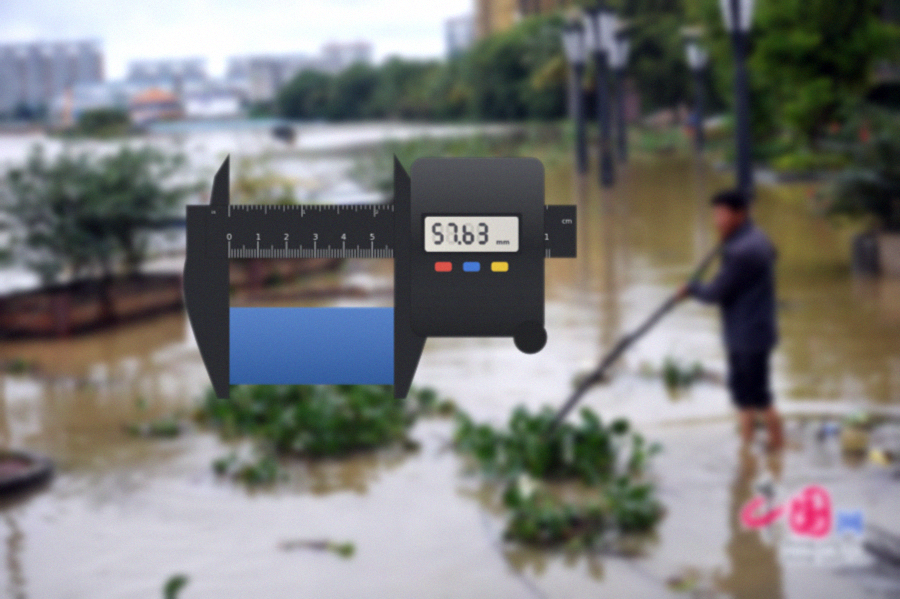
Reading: 57.63 mm
